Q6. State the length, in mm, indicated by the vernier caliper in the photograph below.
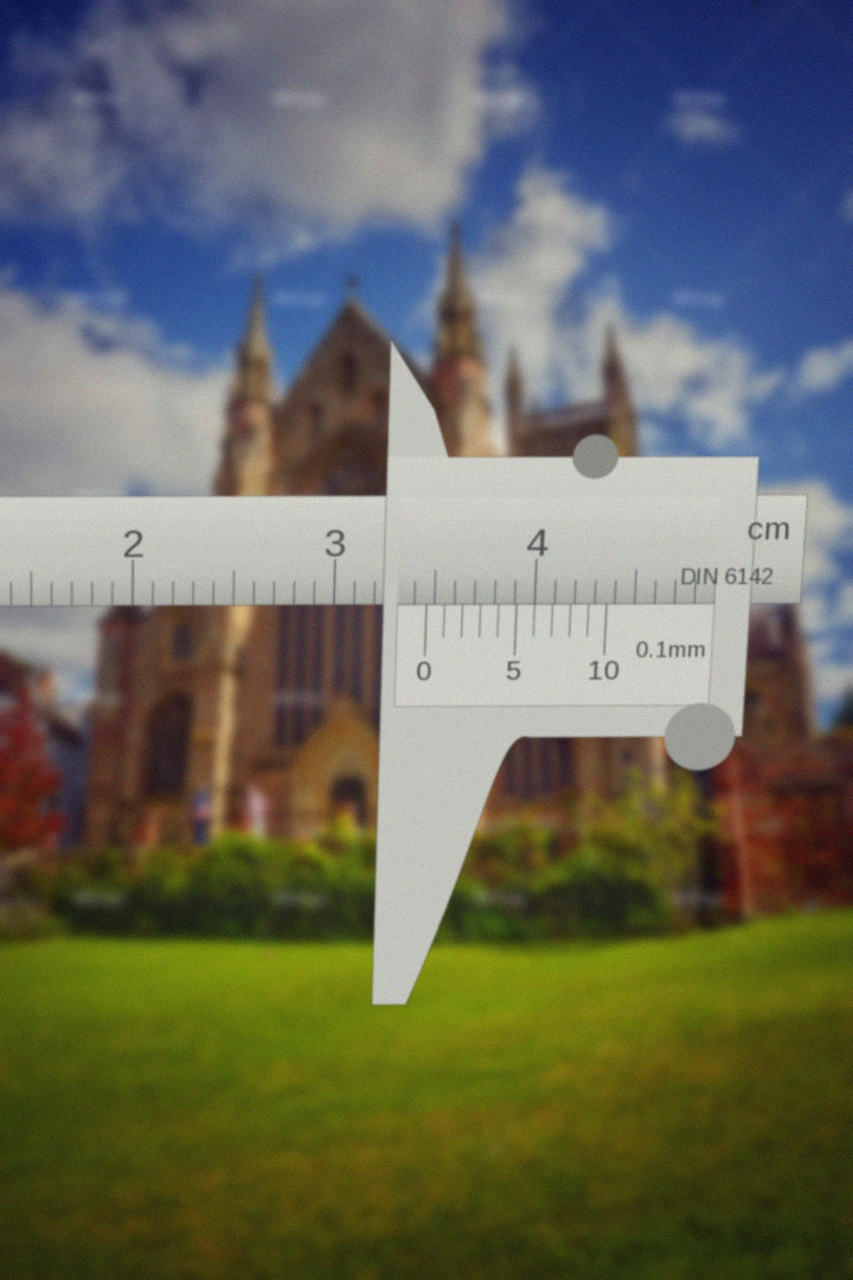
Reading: 34.6 mm
